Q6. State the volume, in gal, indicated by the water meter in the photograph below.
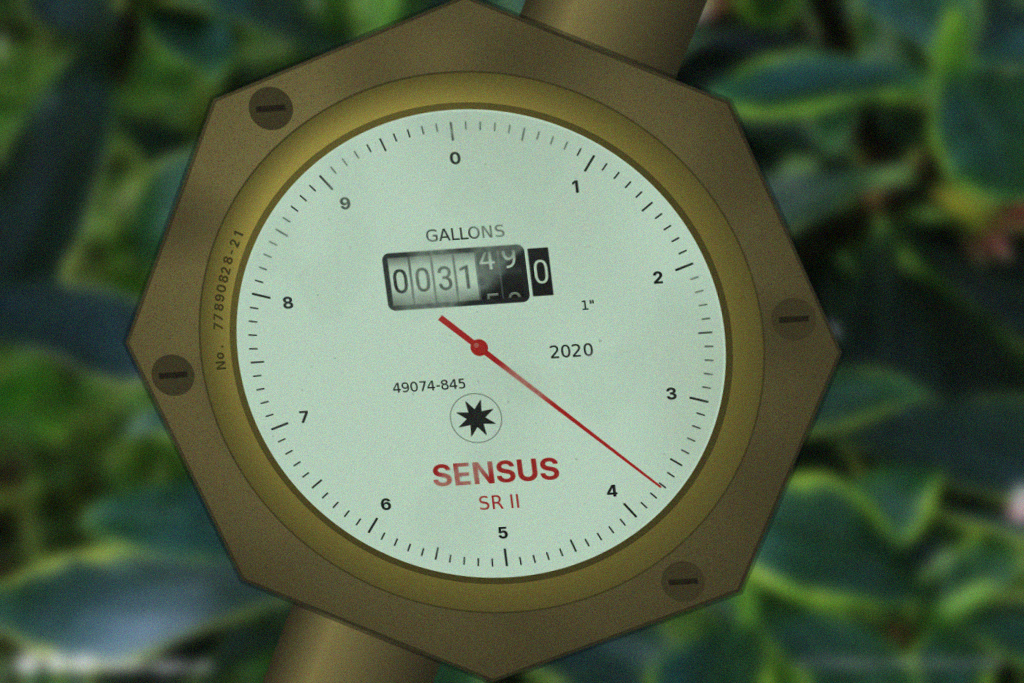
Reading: 31493.7 gal
